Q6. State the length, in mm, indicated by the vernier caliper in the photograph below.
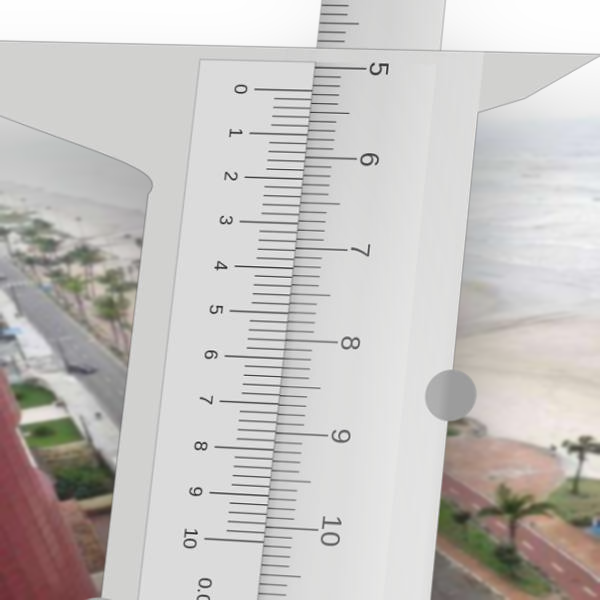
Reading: 52.6 mm
